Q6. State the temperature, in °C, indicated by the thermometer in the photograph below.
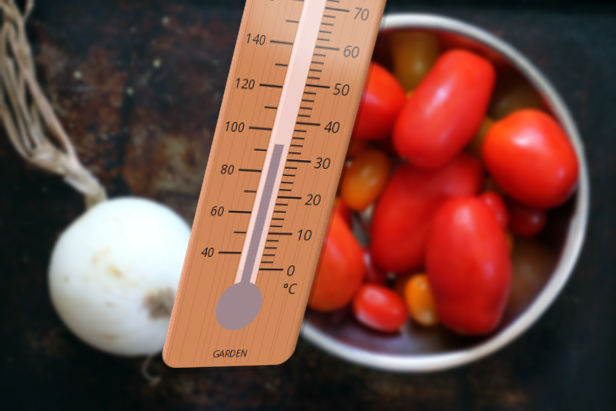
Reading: 34 °C
